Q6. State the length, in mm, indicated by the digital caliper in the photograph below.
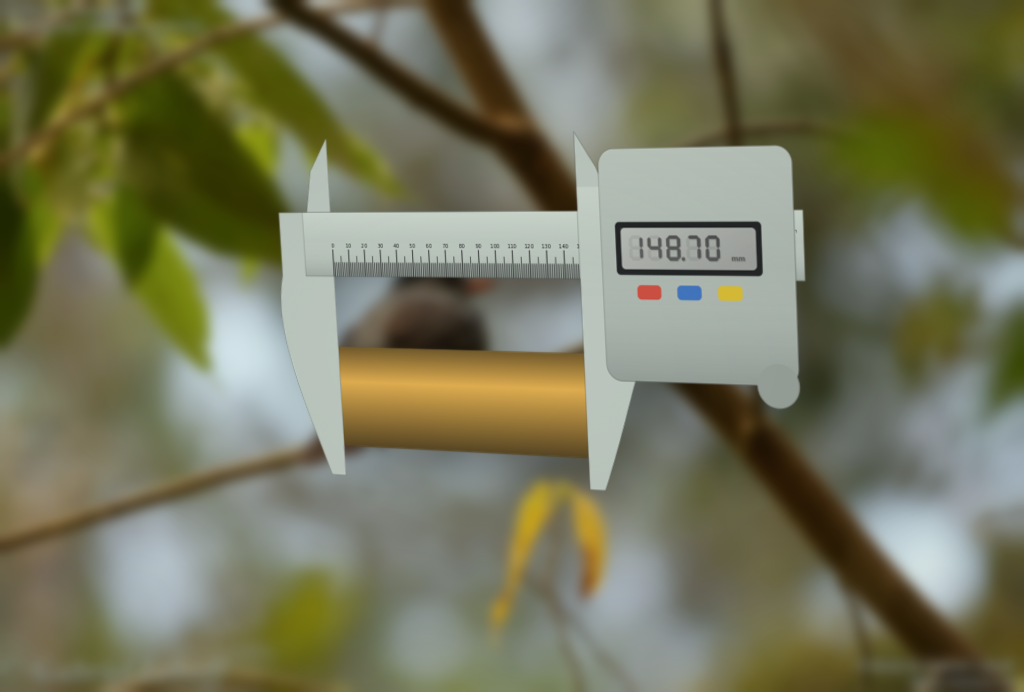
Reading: 148.70 mm
